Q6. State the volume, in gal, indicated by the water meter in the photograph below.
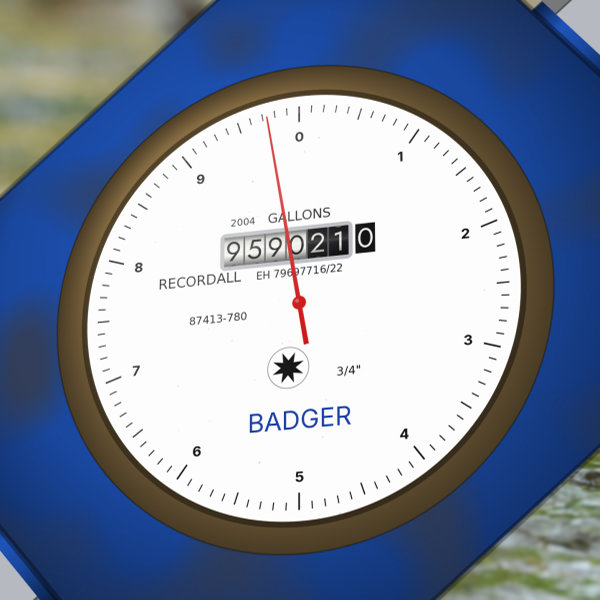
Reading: 9590209.7 gal
